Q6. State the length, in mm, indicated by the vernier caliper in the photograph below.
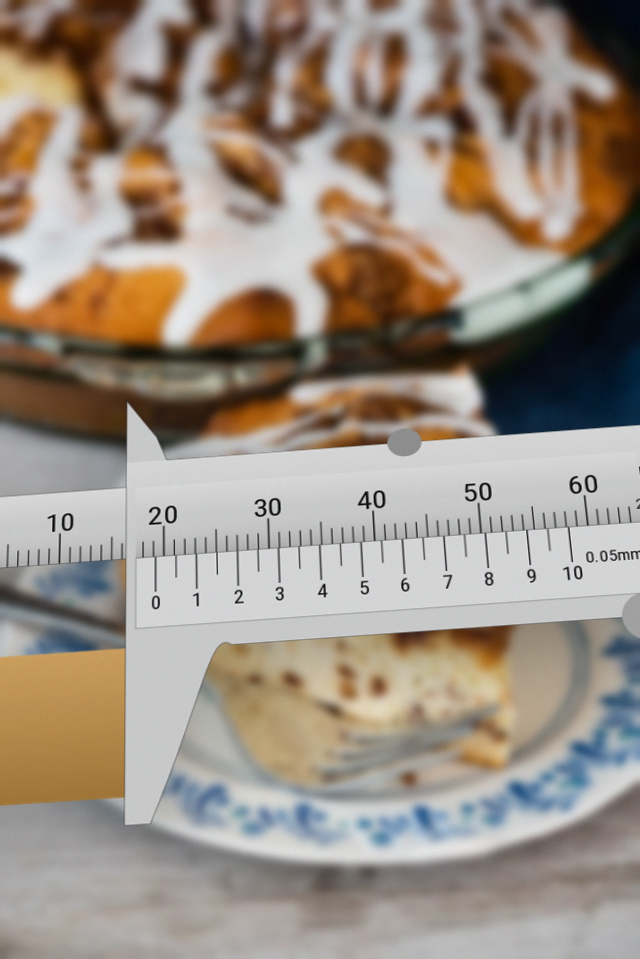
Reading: 19.2 mm
